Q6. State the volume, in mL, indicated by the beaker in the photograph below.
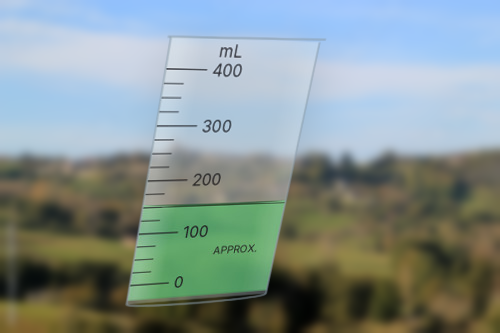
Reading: 150 mL
